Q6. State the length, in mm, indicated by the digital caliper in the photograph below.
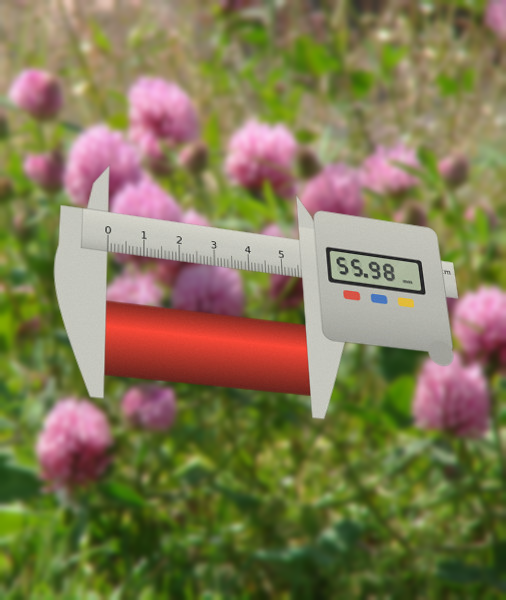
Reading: 55.98 mm
